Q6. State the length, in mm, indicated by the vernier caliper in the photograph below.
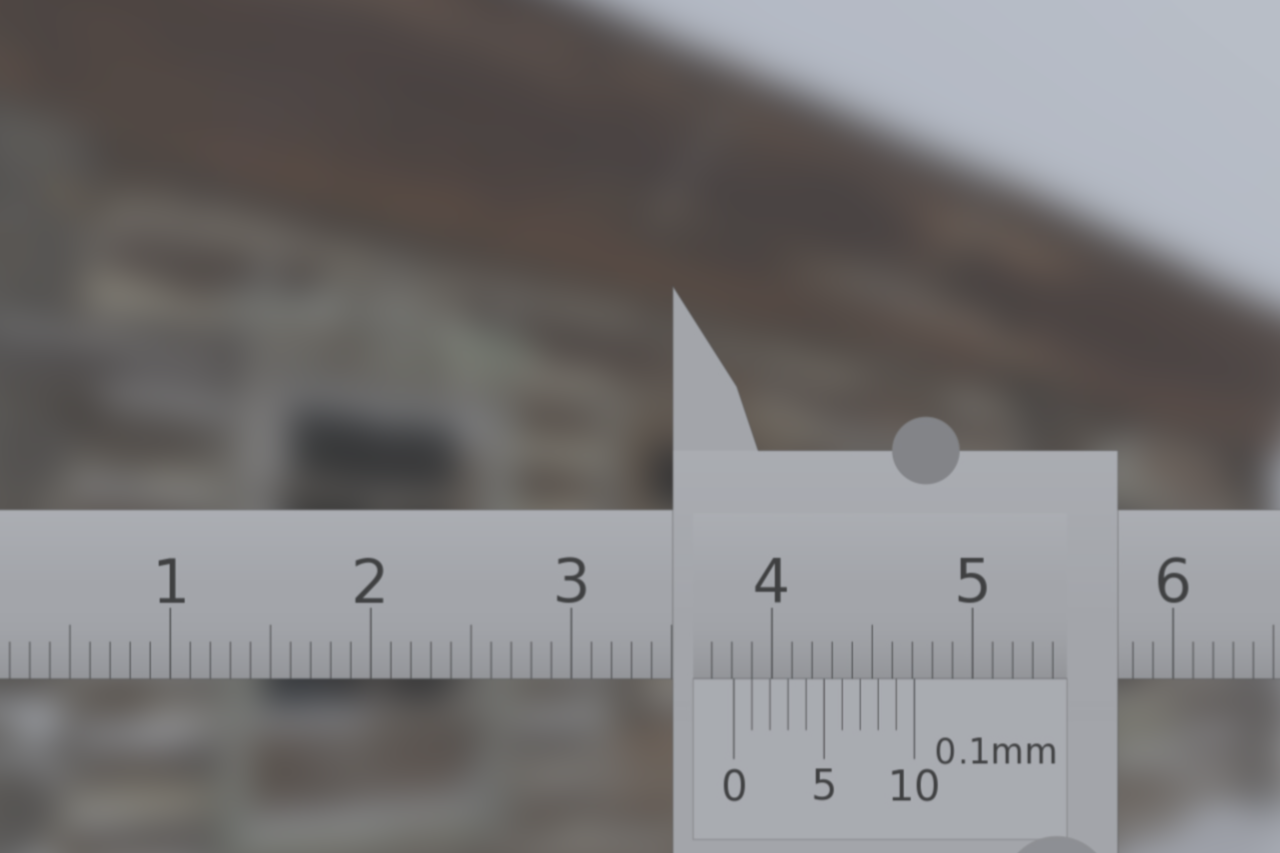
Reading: 38.1 mm
